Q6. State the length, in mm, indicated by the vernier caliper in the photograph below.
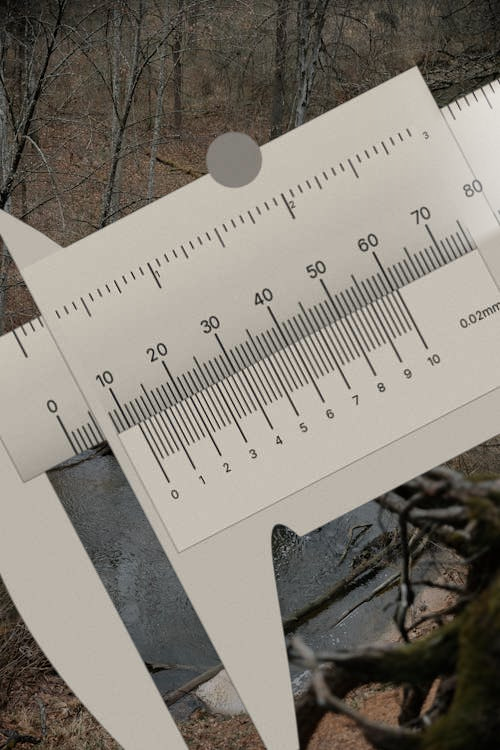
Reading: 11.6 mm
